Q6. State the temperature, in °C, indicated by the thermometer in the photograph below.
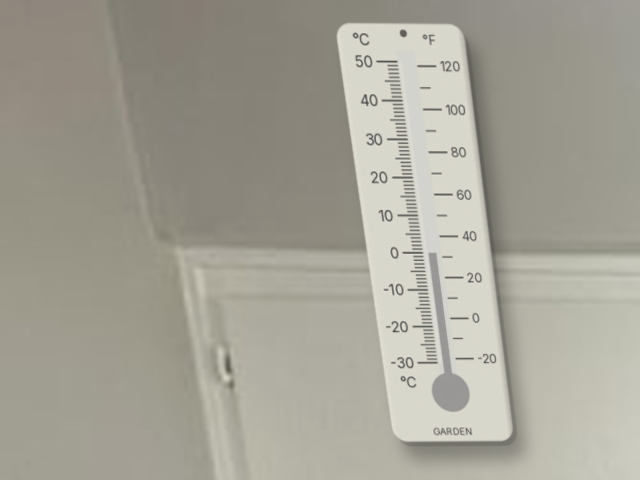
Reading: 0 °C
